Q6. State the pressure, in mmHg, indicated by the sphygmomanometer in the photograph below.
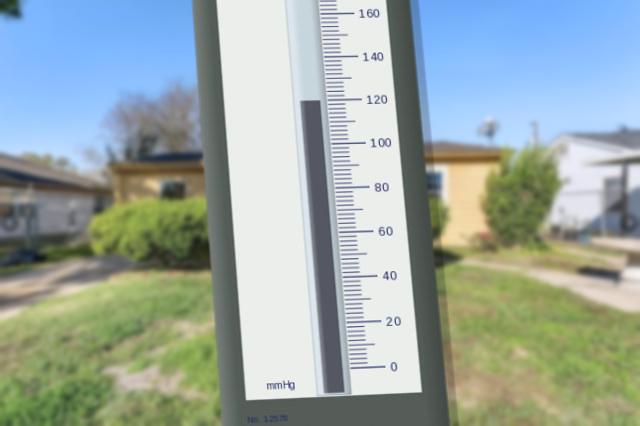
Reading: 120 mmHg
